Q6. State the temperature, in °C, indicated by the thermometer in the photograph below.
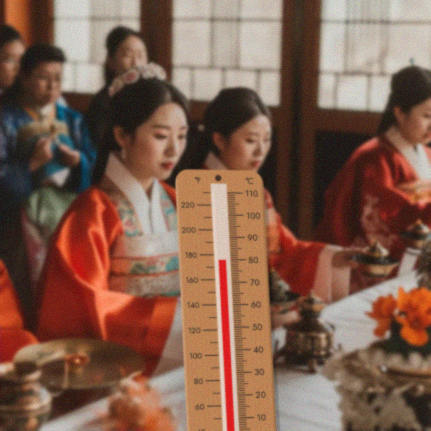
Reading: 80 °C
